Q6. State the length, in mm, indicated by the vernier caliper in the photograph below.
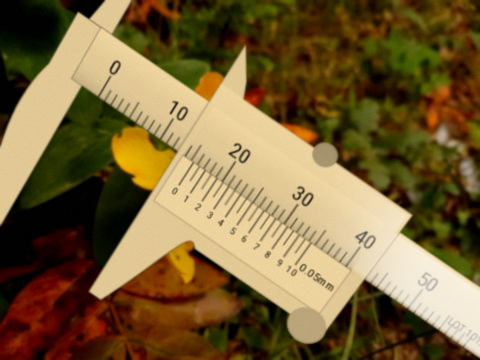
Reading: 15.4 mm
